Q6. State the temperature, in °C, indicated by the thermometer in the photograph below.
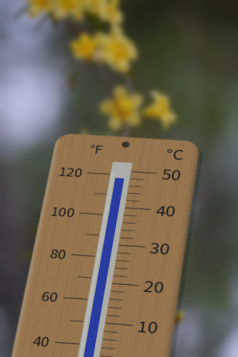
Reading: 48 °C
